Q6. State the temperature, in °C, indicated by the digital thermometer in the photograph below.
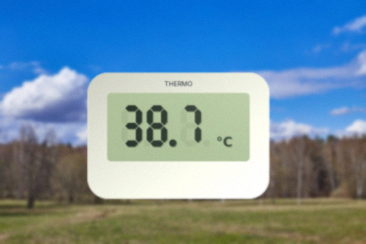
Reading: 38.7 °C
